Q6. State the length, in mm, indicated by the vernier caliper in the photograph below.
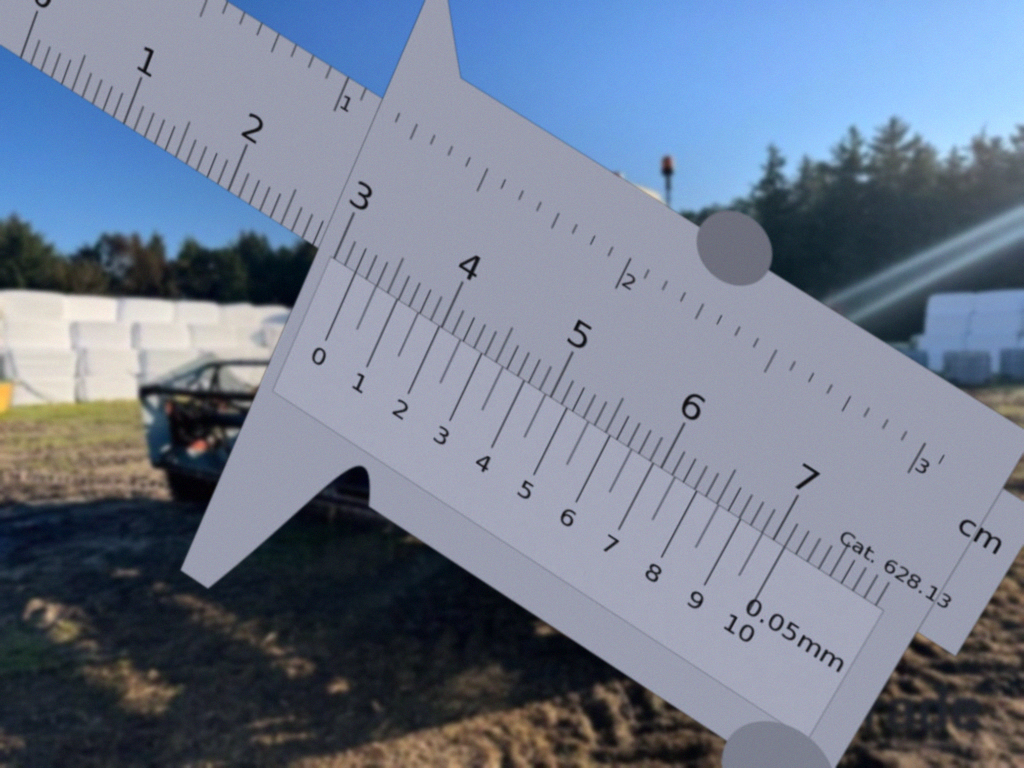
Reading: 32.0 mm
